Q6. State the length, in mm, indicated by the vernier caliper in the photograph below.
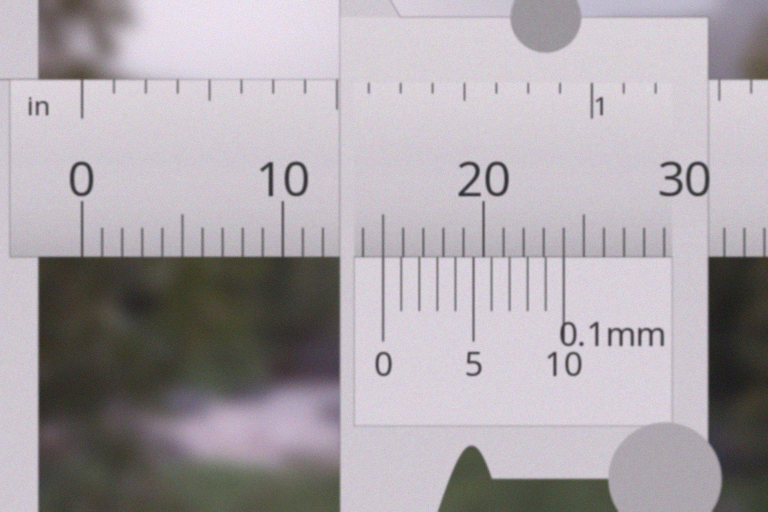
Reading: 15.0 mm
